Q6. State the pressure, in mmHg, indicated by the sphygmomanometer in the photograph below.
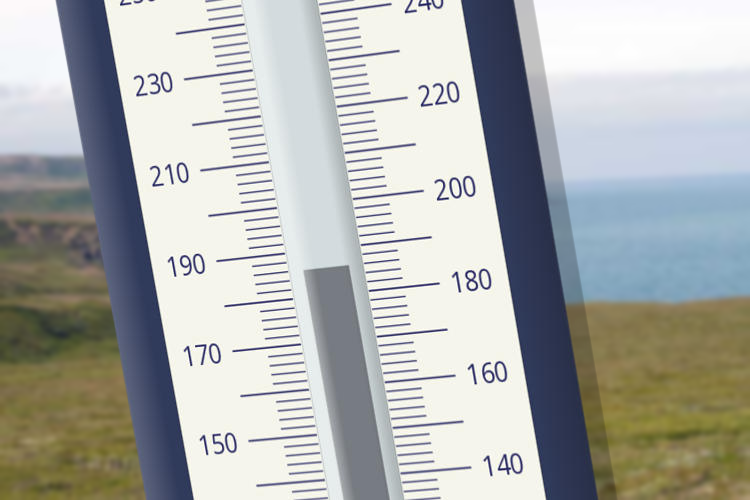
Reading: 186 mmHg
